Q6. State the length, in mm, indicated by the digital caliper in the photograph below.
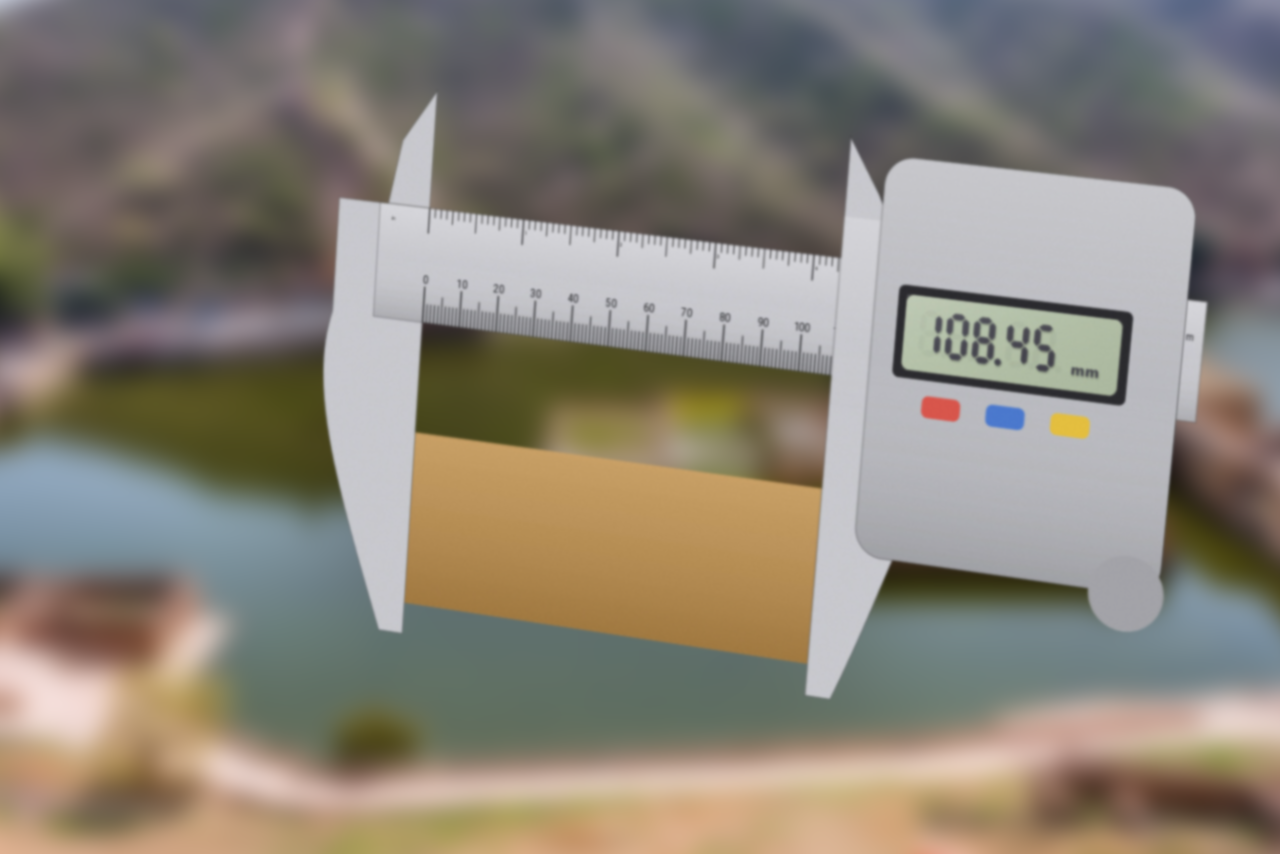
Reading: 108.45 mm
